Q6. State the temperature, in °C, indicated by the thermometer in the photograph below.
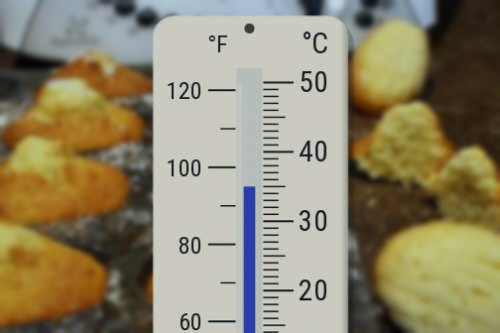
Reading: 35 °C
